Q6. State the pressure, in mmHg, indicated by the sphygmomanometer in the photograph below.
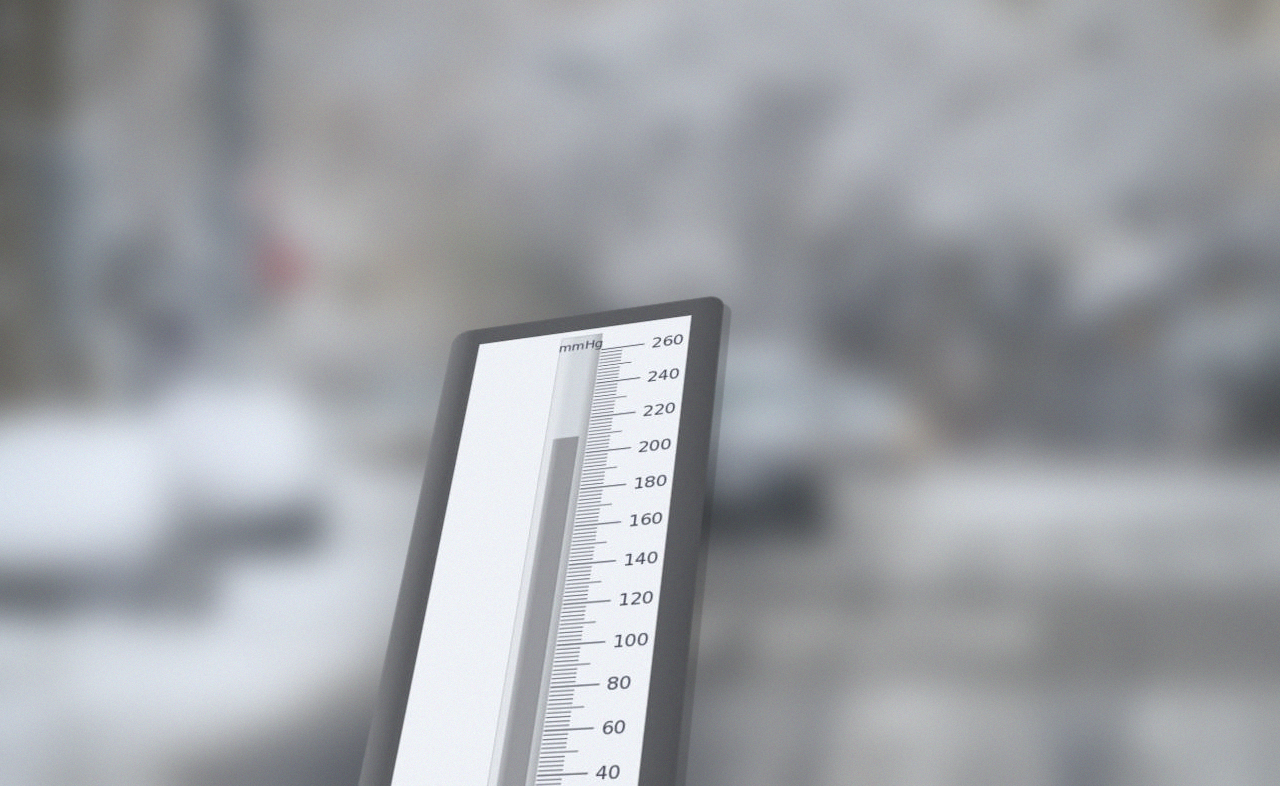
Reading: 210 mmHg
